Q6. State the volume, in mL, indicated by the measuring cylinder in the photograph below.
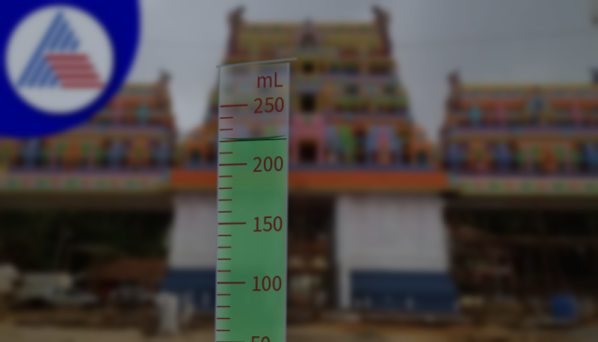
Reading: 220 mL
